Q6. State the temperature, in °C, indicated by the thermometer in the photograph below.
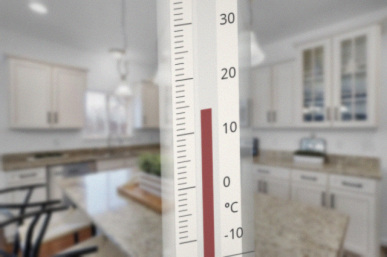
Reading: 14 °C
